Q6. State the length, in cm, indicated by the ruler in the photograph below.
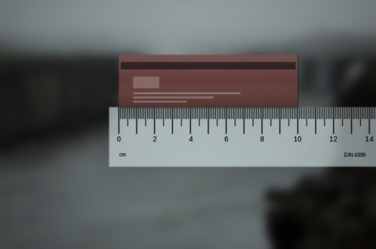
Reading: 10 cm
